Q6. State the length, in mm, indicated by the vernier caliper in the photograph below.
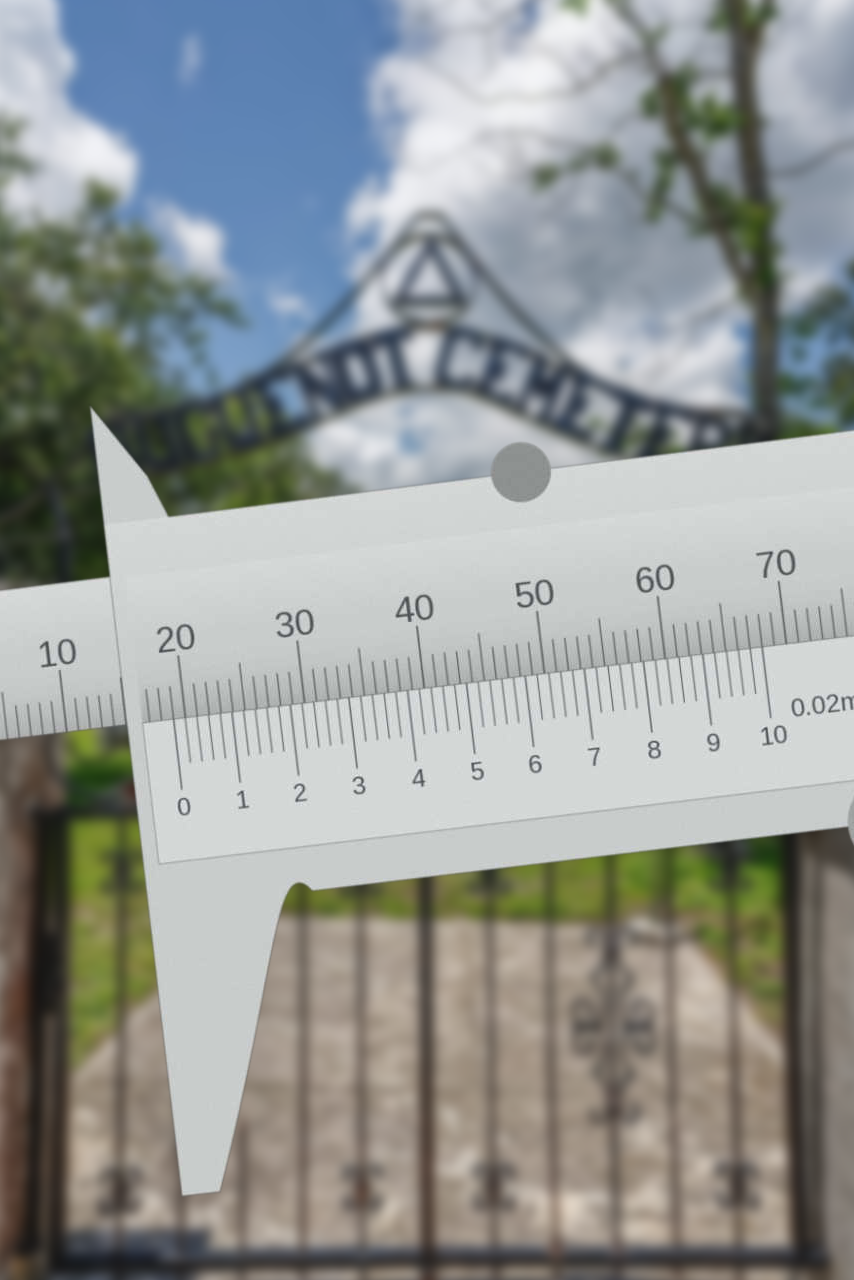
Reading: 19.0 mm
